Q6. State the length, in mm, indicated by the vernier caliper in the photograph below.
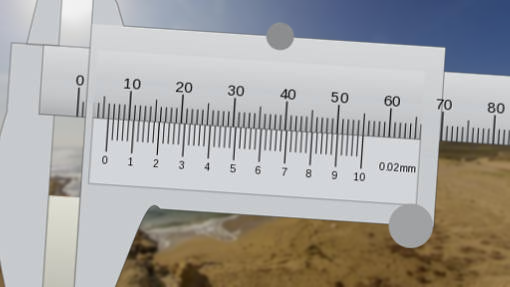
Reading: 6.0 mm
